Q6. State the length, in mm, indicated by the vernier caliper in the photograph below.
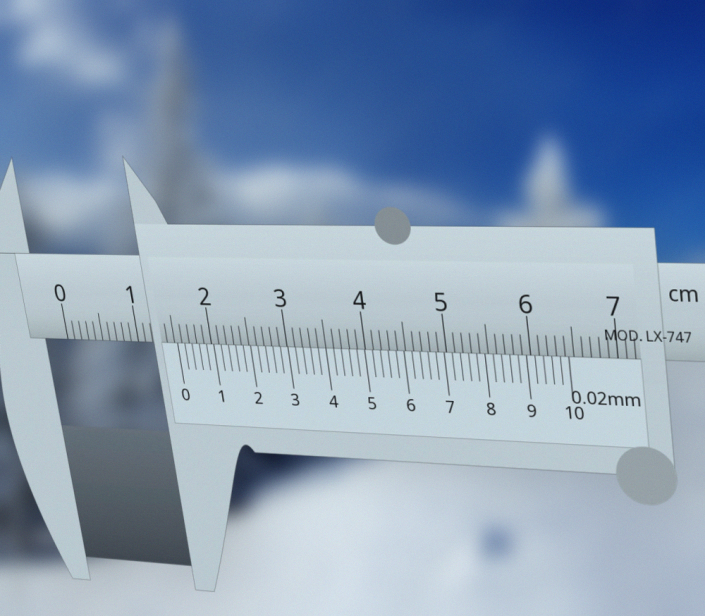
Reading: 15.4 mm
